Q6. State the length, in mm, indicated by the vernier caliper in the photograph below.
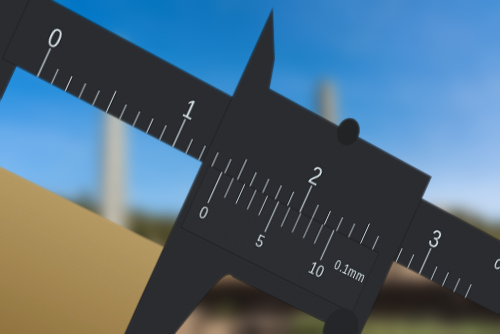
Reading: 13.8 mm
